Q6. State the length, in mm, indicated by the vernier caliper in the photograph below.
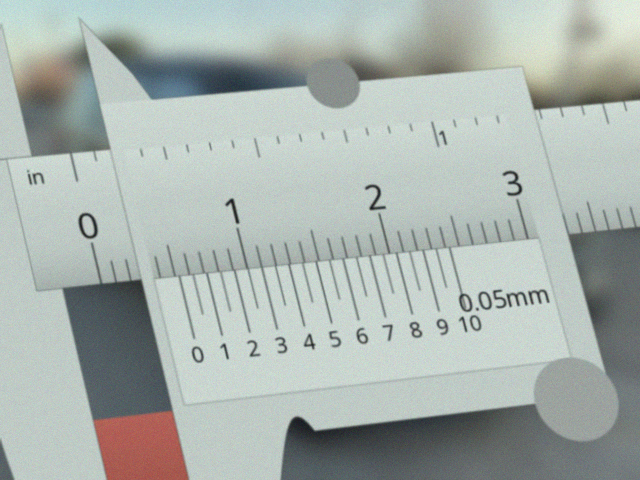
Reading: 5.3 mm
